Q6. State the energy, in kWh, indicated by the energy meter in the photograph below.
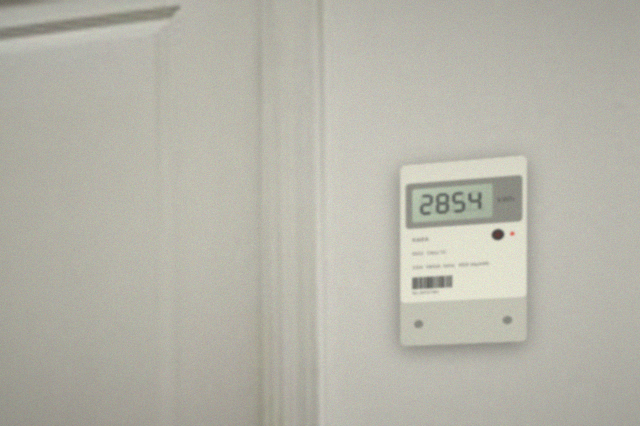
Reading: 2854 kWh
